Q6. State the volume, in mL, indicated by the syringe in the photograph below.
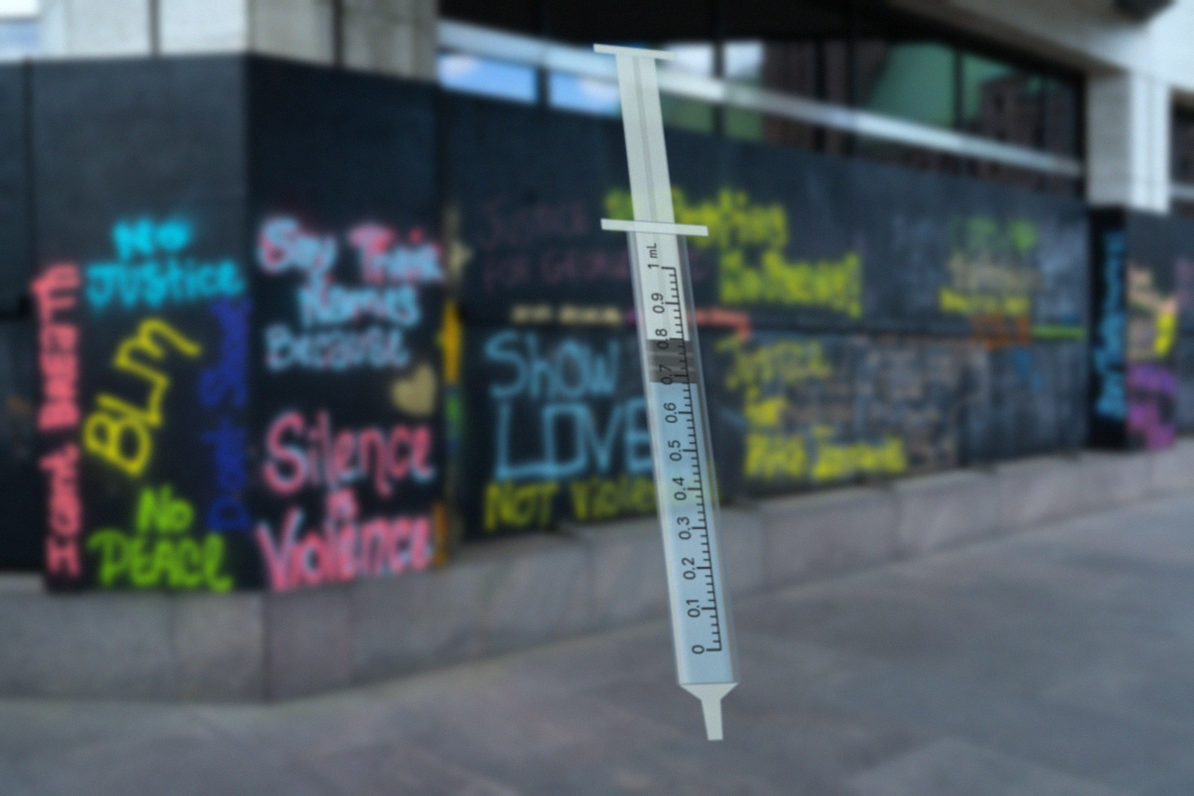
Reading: 0.68 mL
